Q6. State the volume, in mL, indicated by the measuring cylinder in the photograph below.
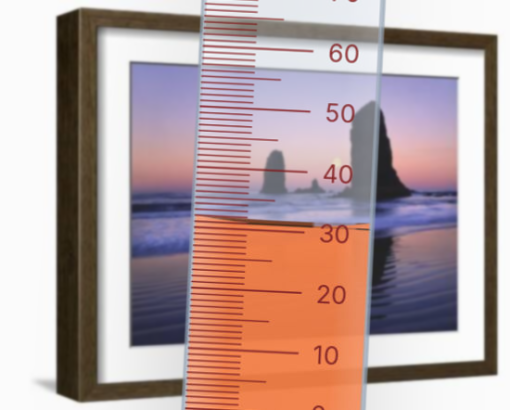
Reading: 31 mL
